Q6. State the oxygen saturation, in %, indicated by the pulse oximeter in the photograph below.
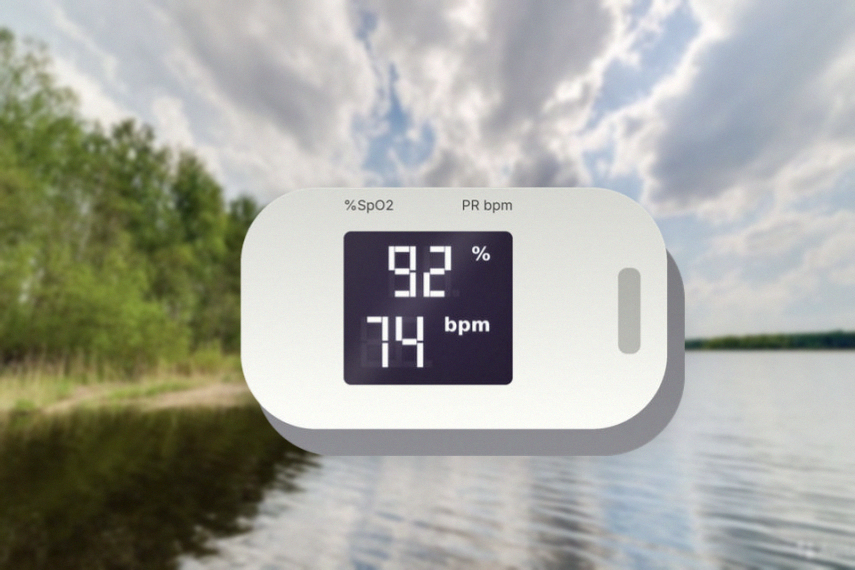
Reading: 92 %
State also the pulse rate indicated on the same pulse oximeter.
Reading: 74 bpm
